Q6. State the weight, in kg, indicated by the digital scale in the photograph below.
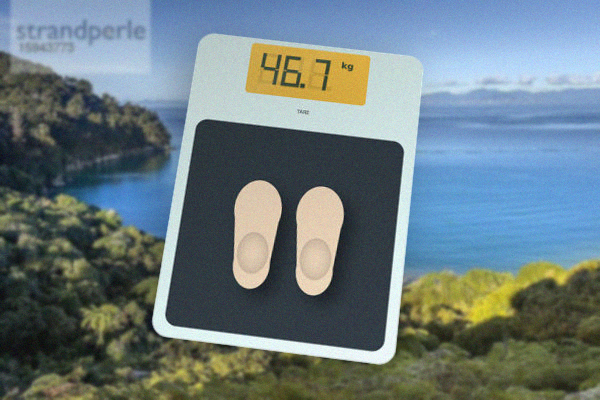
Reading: 46.7 kg
